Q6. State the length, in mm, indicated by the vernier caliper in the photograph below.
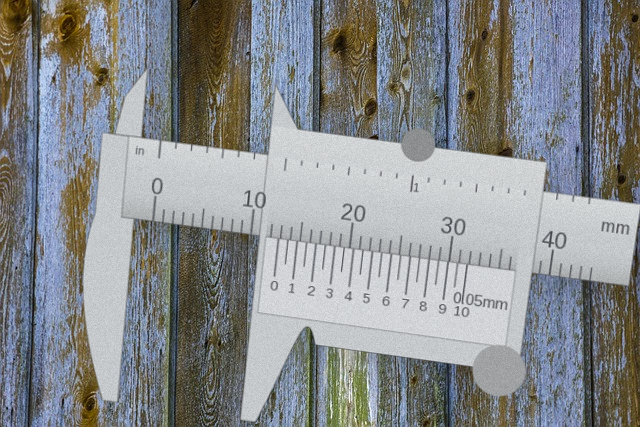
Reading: 12.8 mm
